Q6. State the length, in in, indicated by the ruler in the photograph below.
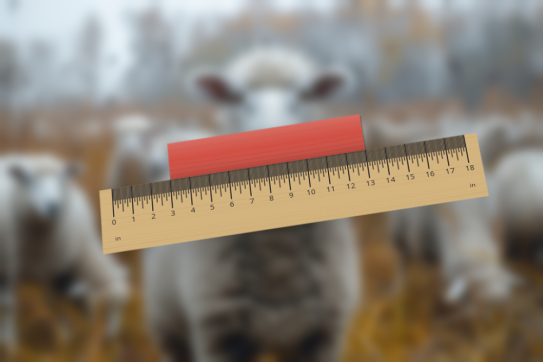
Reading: 10 in
